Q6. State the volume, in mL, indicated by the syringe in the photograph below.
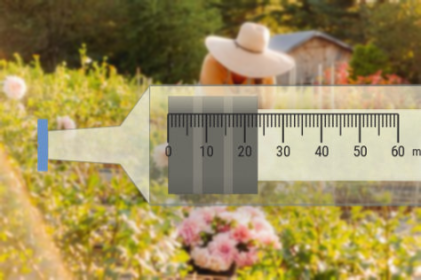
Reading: 0 mL
